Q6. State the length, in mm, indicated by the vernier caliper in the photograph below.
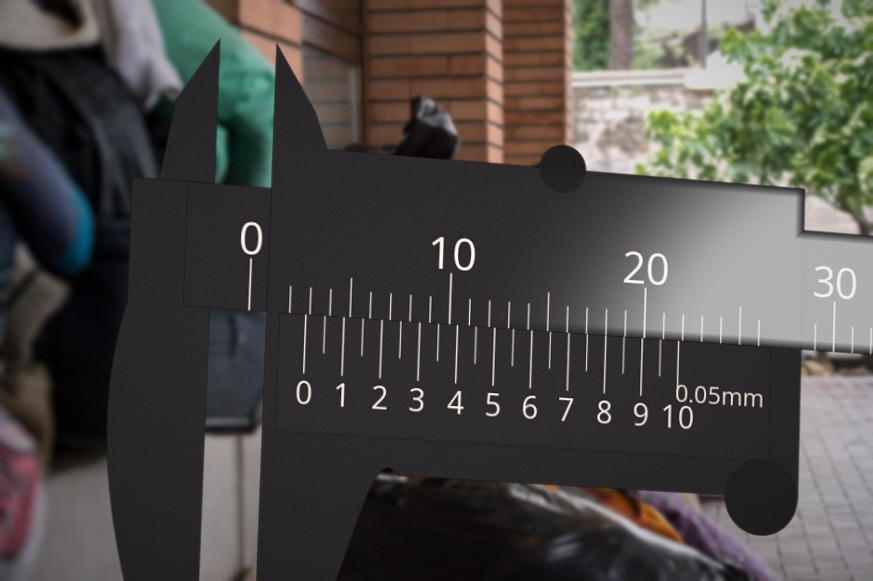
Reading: 2.8 mm
